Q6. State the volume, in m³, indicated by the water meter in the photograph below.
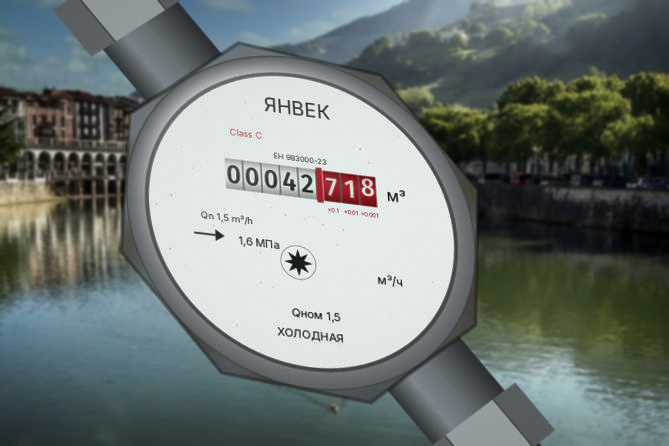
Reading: 42.718 m³
